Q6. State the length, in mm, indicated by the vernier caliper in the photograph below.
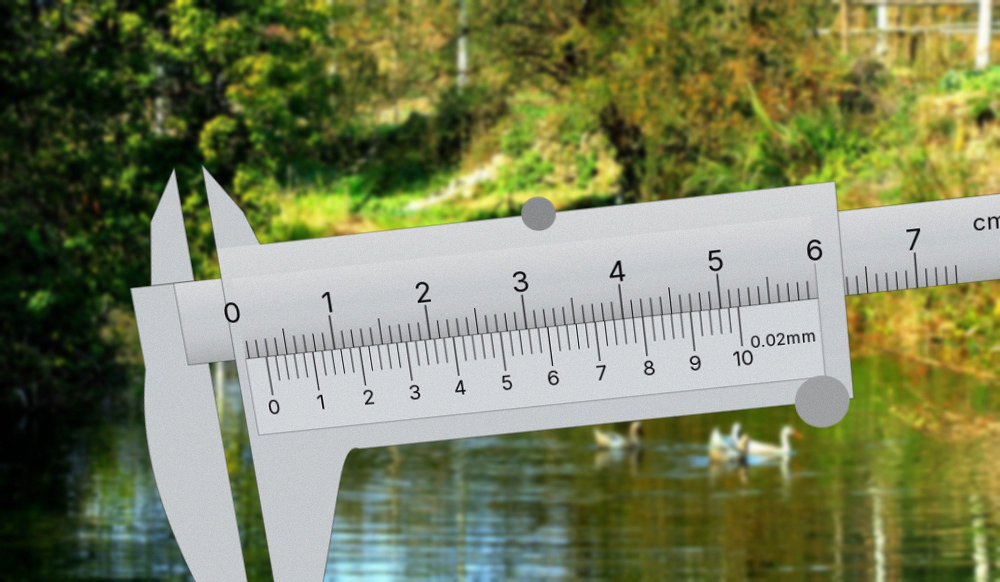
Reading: 2.8 mm
